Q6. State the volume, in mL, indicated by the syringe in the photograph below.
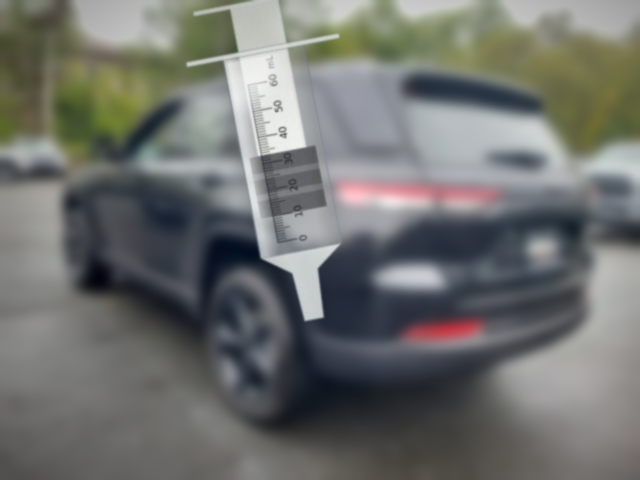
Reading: 10 mL
